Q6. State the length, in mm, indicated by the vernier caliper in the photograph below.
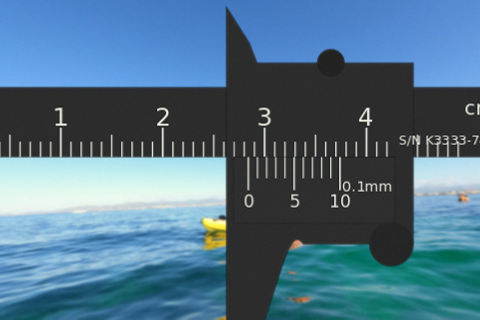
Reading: 28.4 mm
